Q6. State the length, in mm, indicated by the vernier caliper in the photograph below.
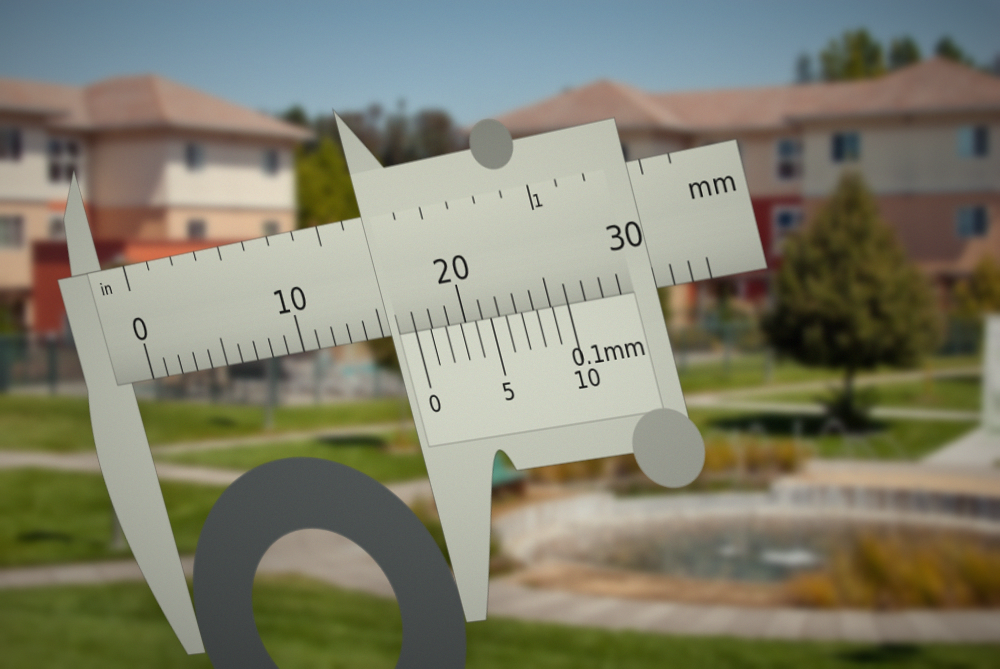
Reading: 17.0 mm
